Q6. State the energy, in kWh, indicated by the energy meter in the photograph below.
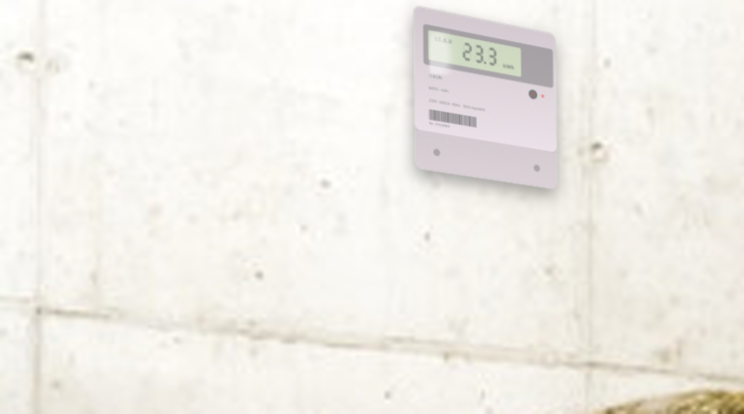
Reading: 23.3 kWh
